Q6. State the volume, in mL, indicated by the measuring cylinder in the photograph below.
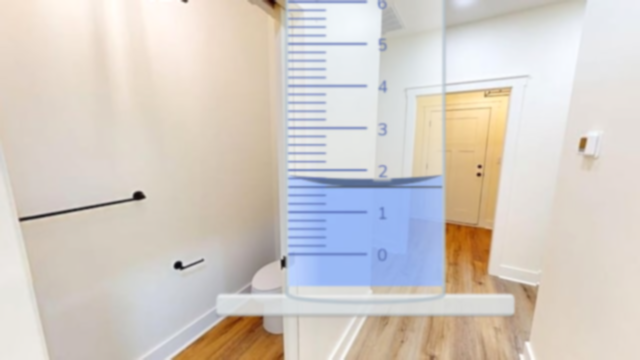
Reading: 1.6 mL
